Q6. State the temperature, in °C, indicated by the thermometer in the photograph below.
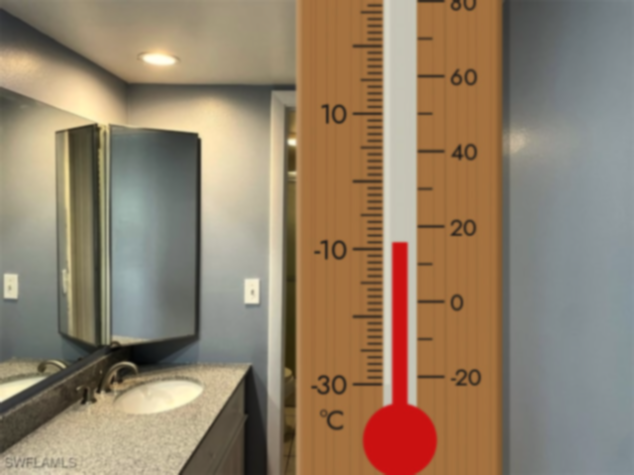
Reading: -9 °C
